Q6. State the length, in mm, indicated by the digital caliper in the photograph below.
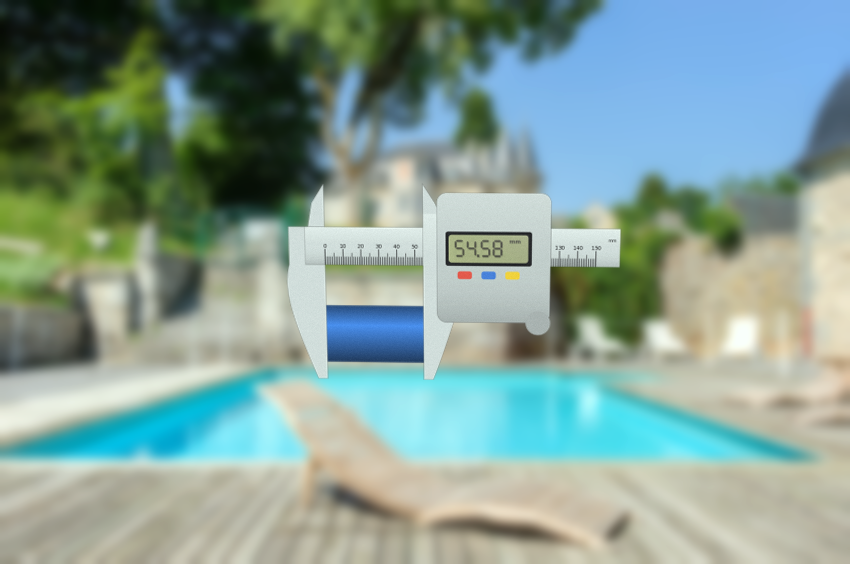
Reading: 54.58 mm
